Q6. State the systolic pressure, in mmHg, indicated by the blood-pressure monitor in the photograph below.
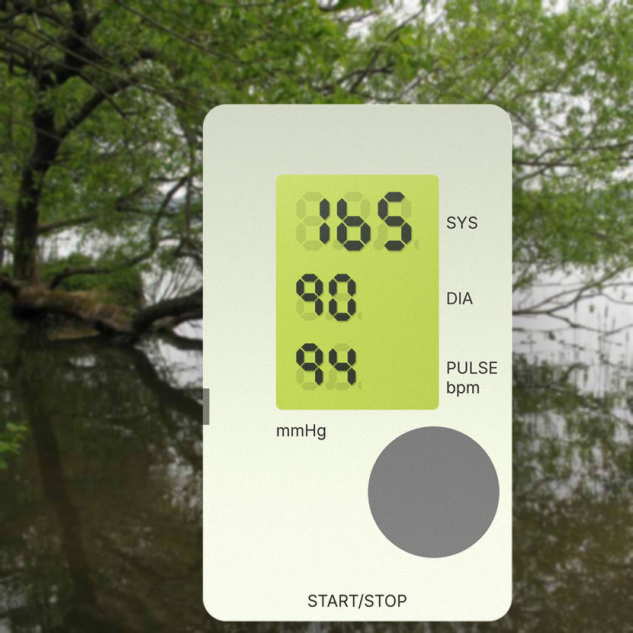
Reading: 165 mmHg
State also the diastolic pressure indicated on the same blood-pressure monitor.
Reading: 90 mmHg
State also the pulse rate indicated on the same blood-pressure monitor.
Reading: 94 bpm
